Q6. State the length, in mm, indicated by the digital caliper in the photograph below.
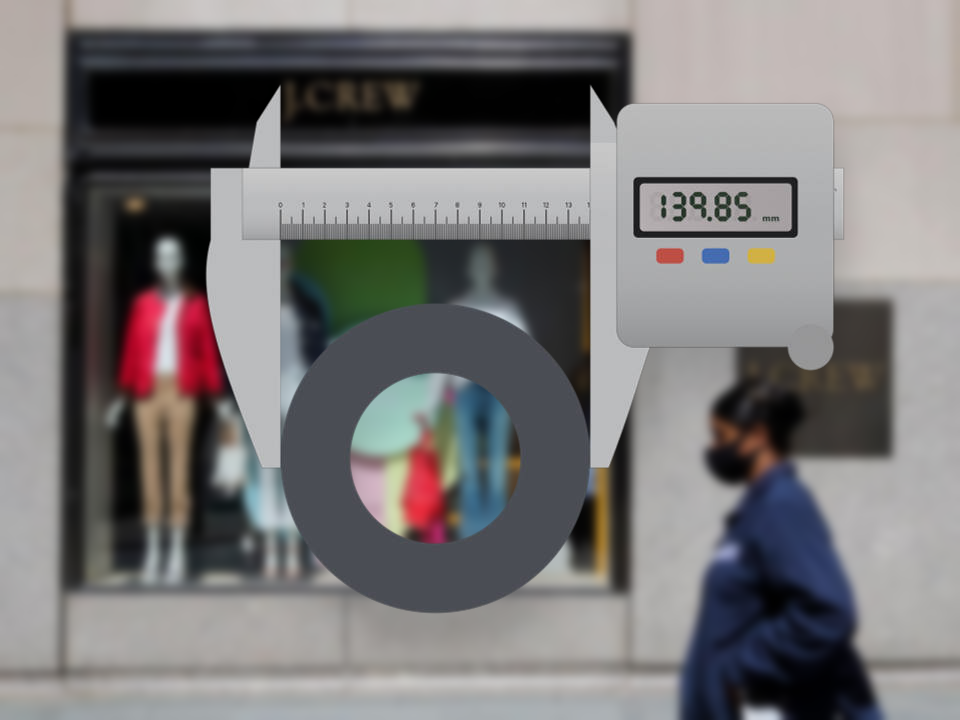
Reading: 139.85 mm
